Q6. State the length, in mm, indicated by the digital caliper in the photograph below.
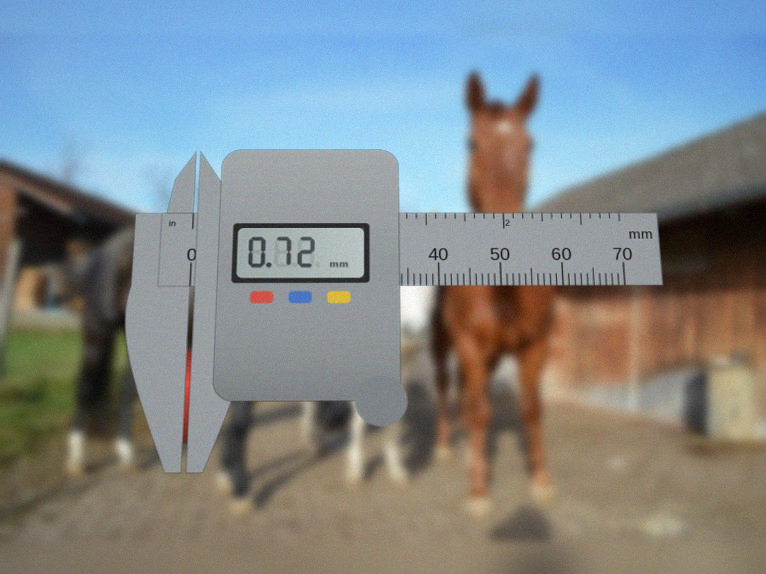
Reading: 0.72 mm
